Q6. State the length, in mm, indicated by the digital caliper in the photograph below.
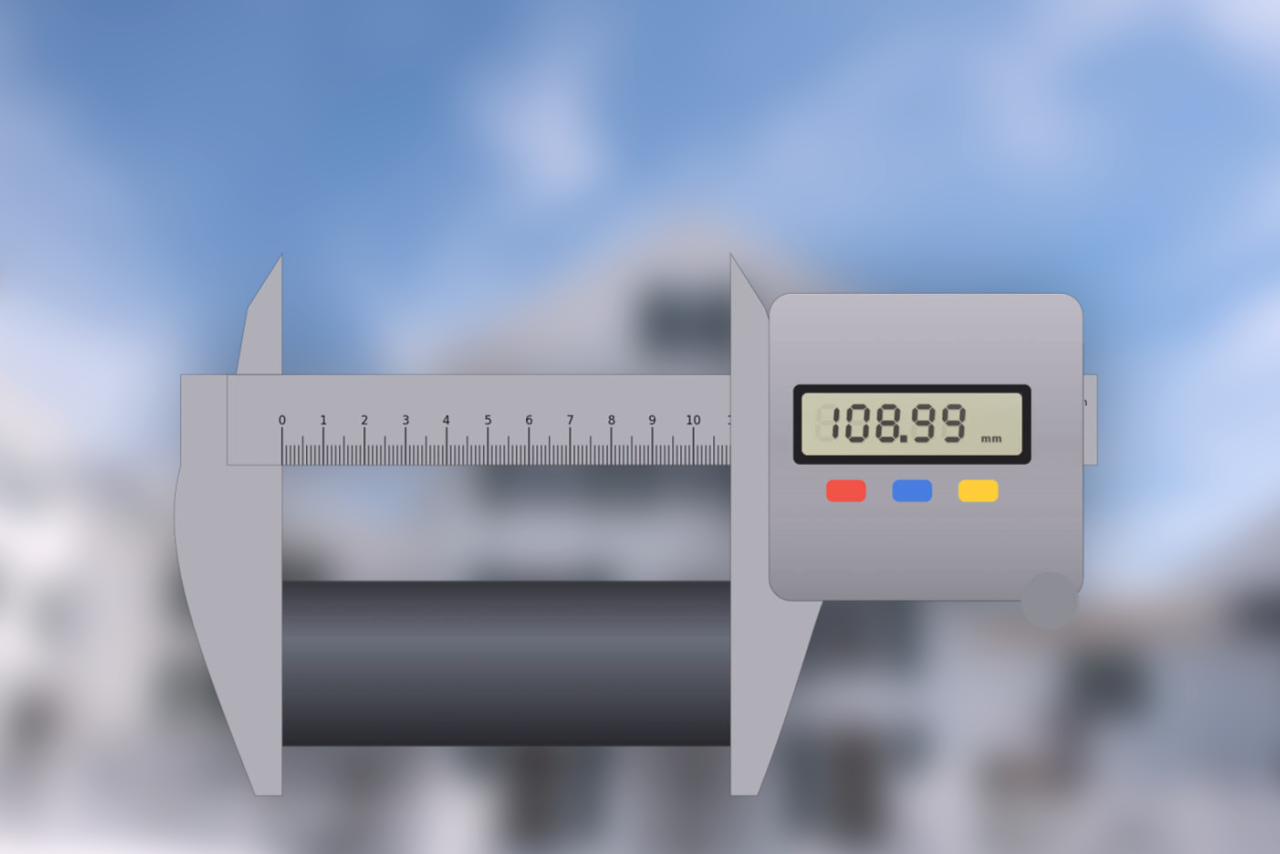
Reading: 108.99 mm
